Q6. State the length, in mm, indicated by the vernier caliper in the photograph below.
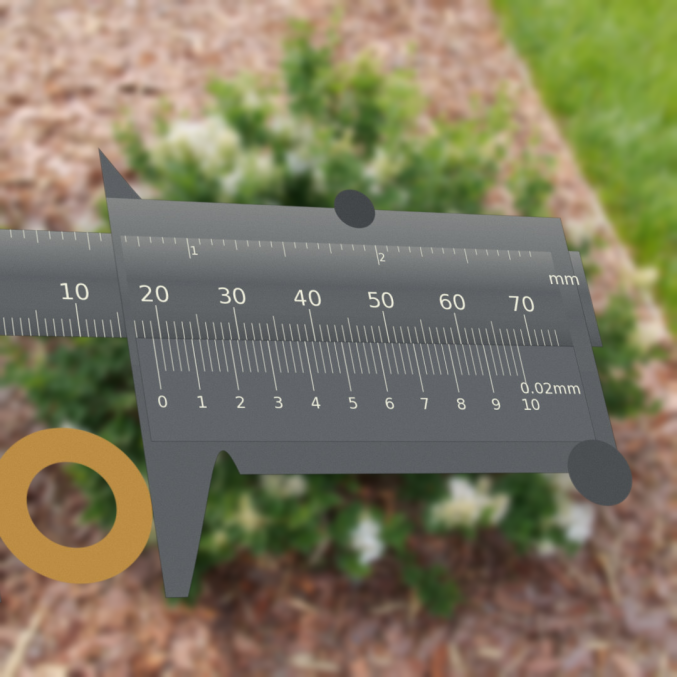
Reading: 19.0 mm
